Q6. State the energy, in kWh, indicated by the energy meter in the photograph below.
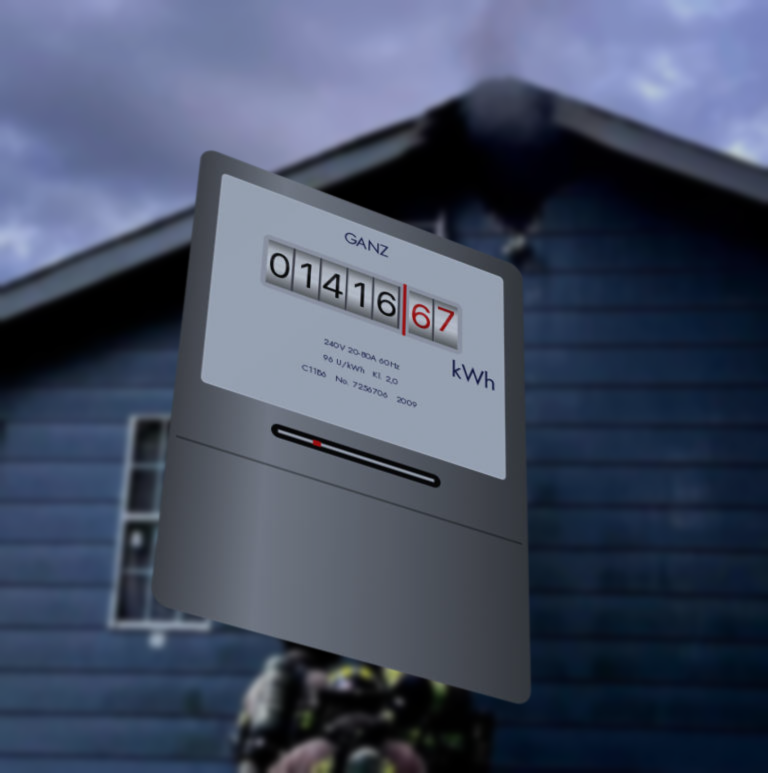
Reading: 1416.67 kWh
